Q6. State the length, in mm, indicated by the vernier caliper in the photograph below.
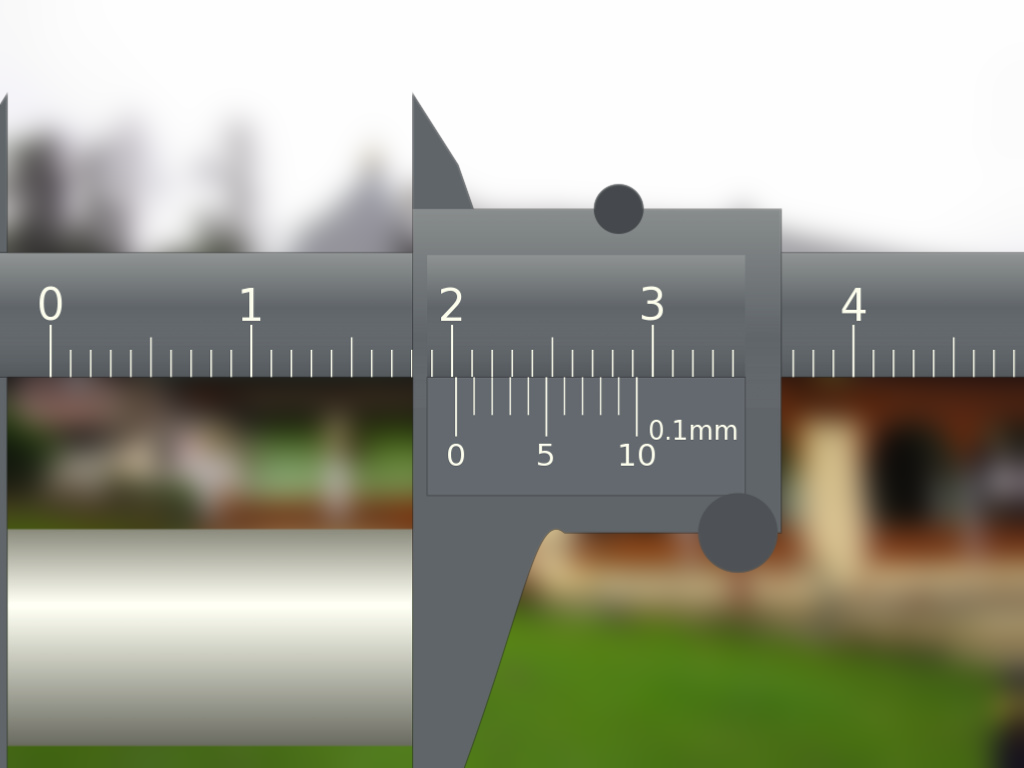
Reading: 20.2 mm
